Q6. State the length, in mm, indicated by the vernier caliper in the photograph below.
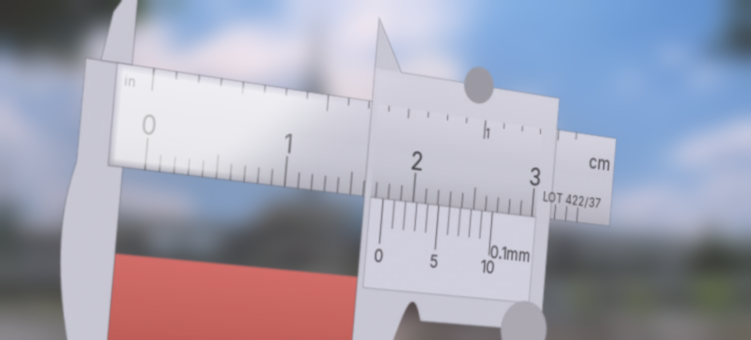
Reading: 17.6 mm
